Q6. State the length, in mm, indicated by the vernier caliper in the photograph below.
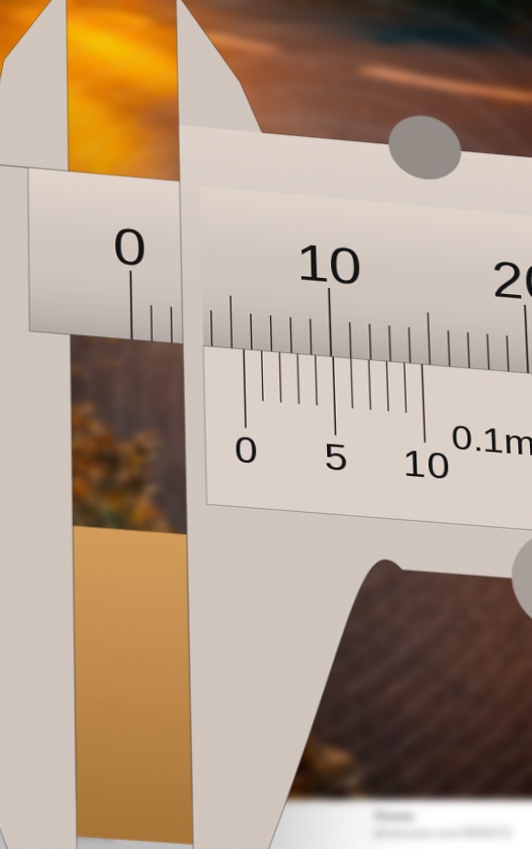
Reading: 5.6 mm
